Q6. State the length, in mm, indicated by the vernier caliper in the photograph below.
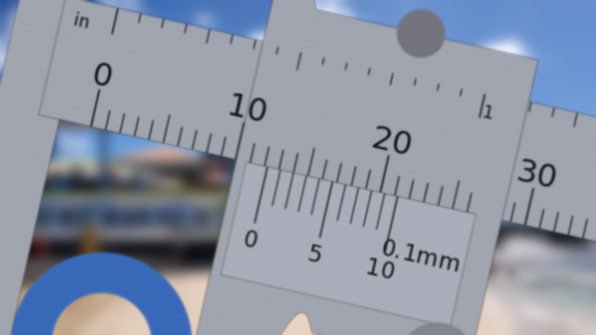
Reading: 12.2 mm
